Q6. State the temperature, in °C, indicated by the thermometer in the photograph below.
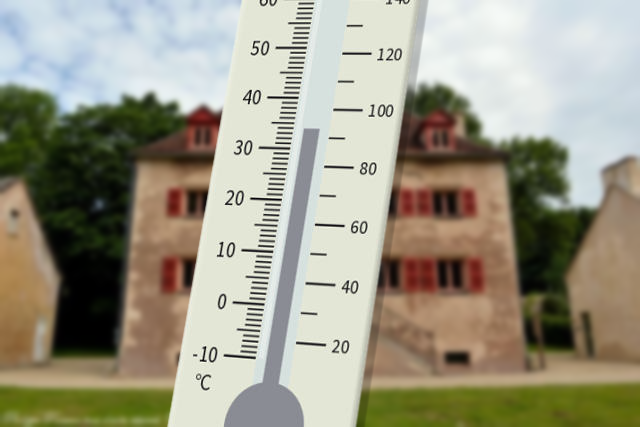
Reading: 34 °C
